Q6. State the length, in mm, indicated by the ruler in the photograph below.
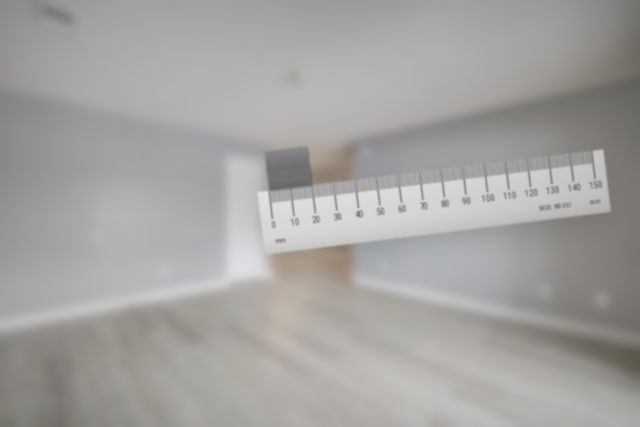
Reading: 20 mm
